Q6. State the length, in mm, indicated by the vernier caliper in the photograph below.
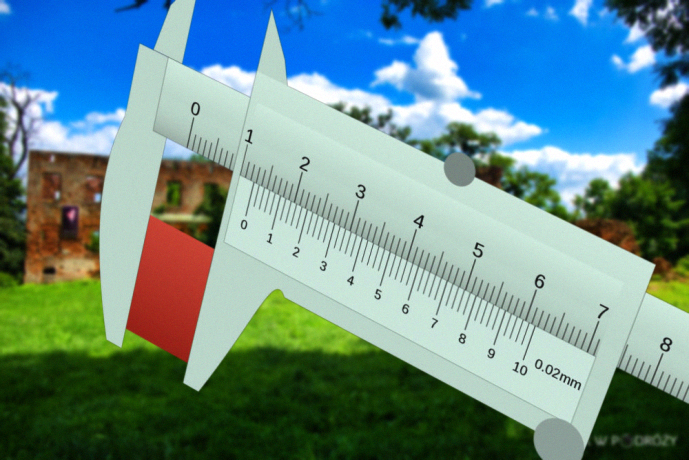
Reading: 12.6 mm
